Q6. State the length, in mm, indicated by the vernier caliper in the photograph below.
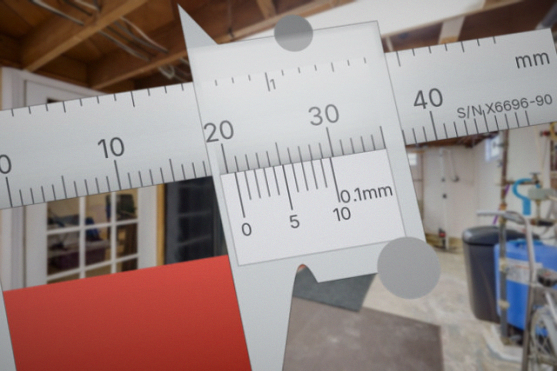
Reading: 20.7 mm
